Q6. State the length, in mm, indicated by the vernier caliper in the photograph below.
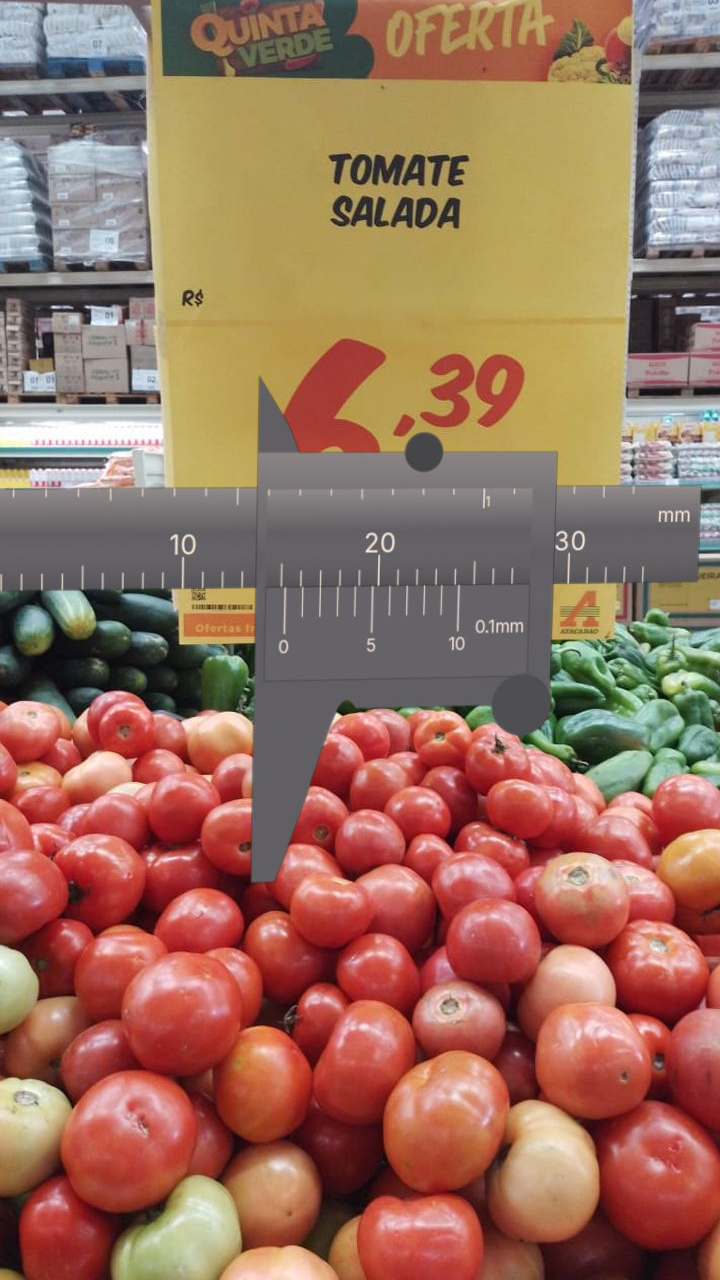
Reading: 15.2 mm
